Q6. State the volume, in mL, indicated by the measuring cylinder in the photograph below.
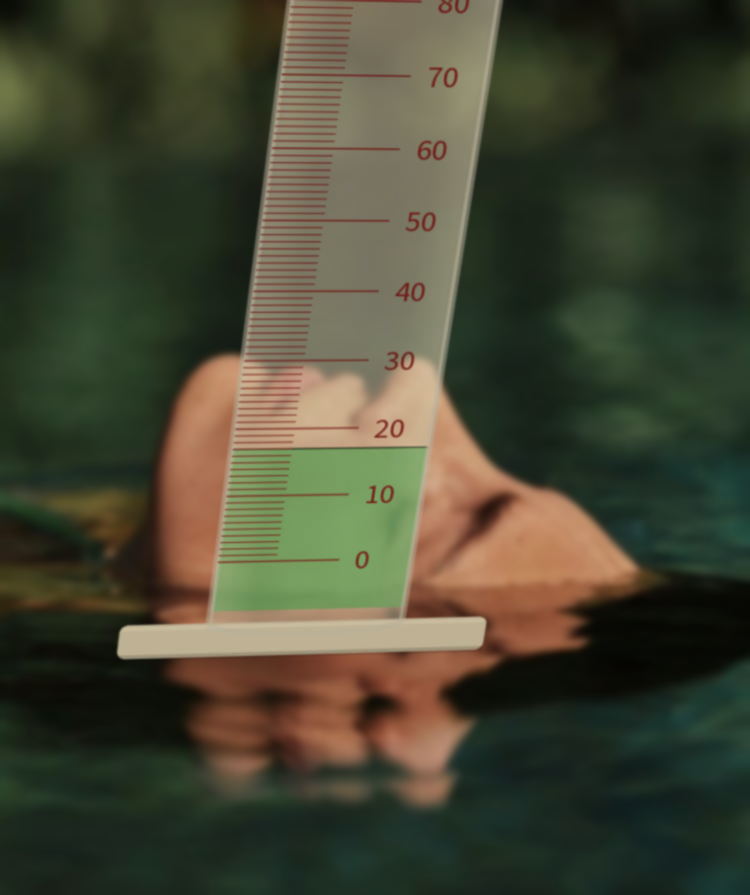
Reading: 17 mL
